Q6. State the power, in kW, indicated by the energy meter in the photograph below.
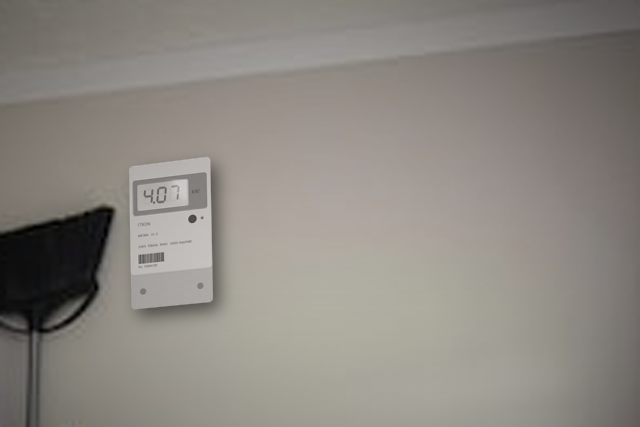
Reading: 4.07 kW
